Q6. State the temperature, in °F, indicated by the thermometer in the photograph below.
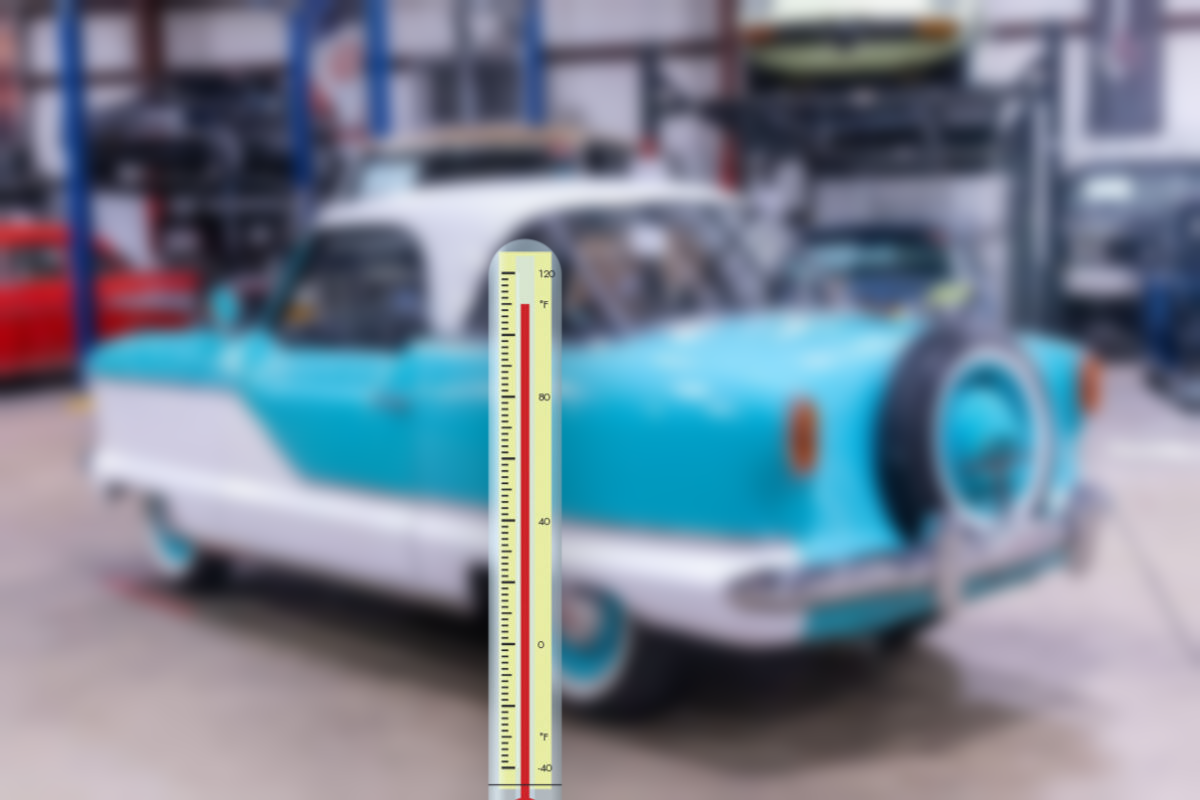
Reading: 110 °F
